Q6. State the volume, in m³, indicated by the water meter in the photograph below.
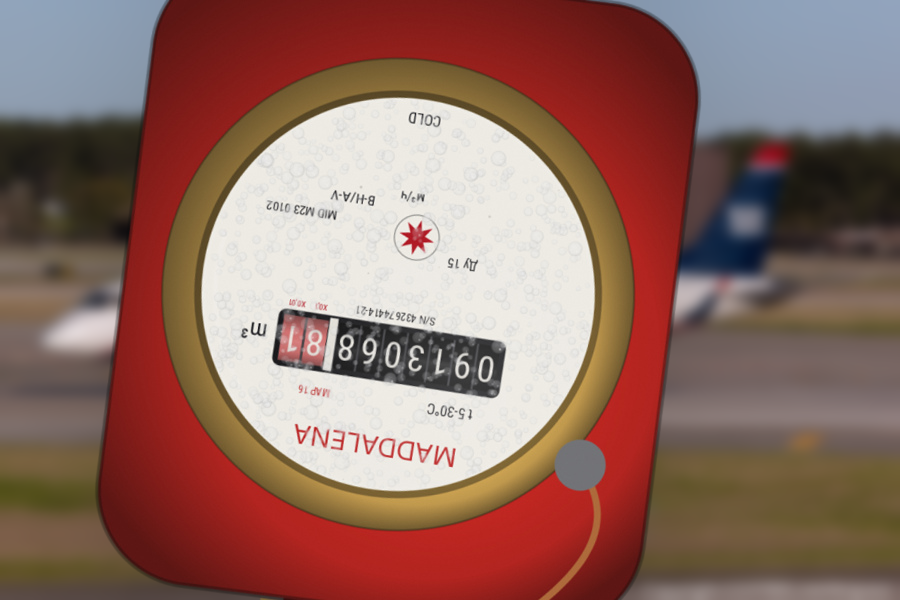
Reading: 913068.81 m³
